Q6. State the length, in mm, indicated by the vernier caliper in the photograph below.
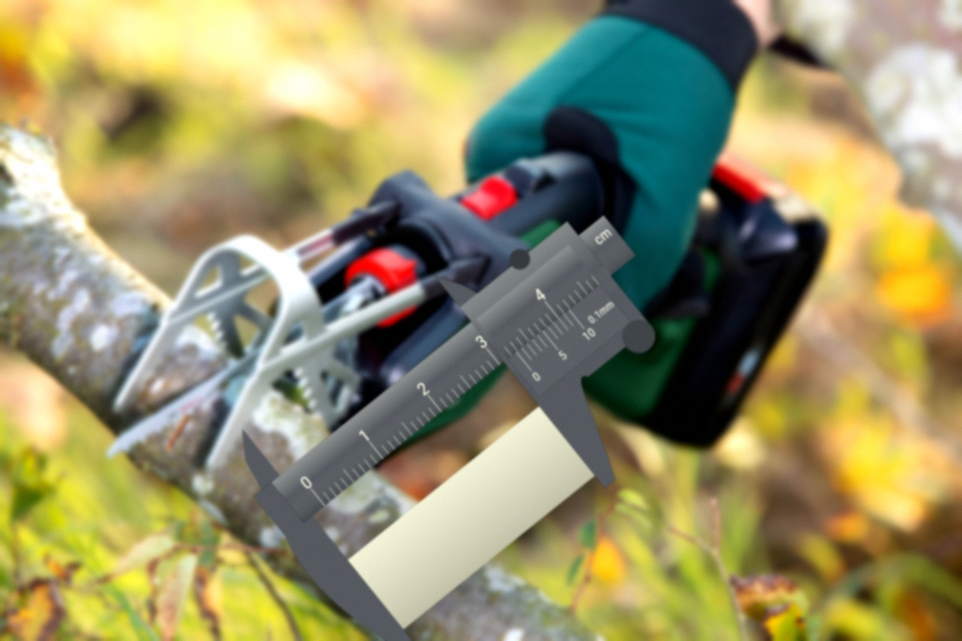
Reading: 32.8 mm
